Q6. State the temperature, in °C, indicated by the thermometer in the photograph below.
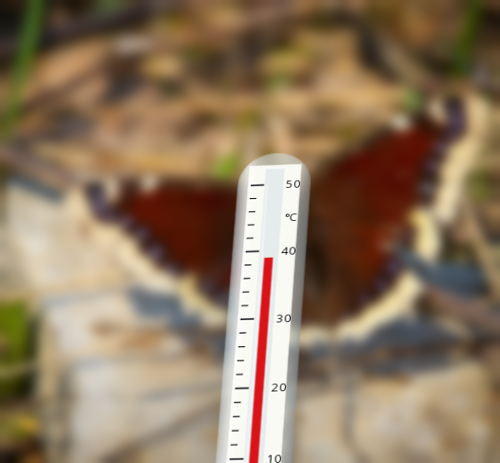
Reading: 39 °C
